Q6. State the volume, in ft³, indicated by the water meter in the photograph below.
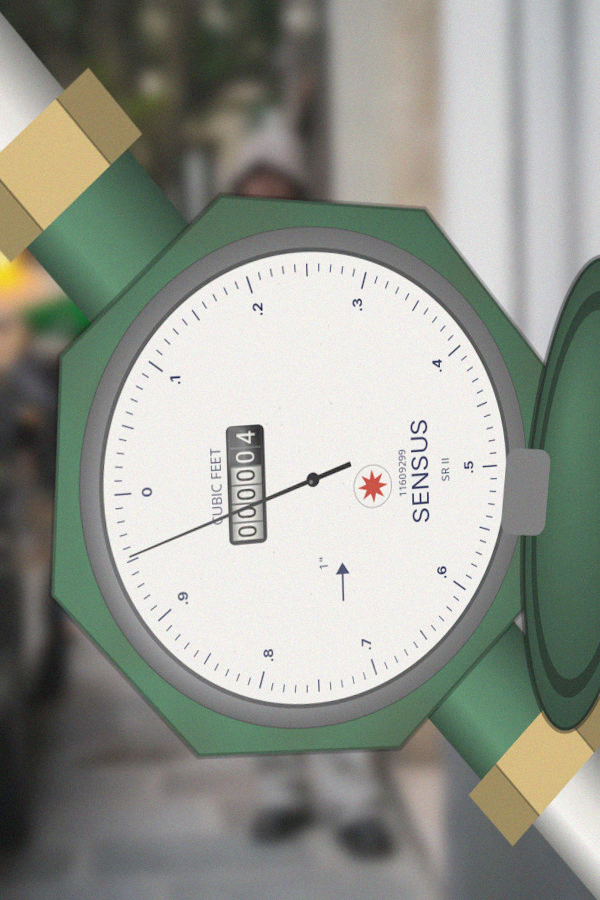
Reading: 3.95 ft³
